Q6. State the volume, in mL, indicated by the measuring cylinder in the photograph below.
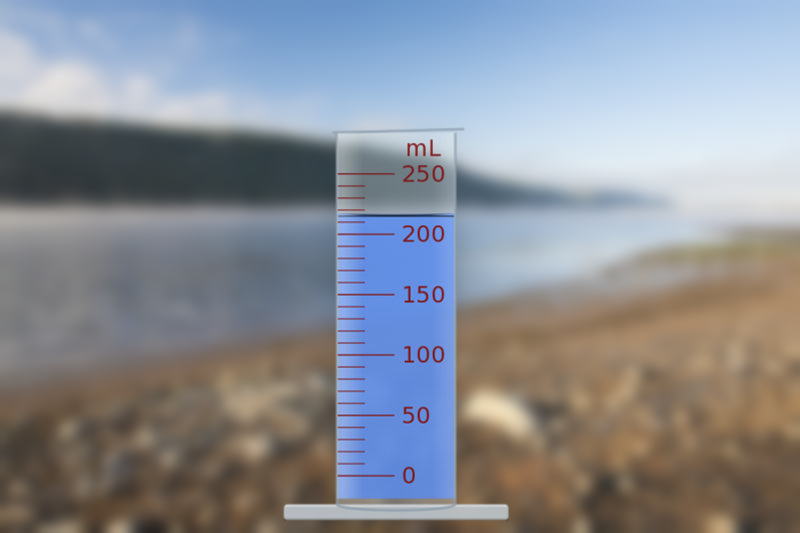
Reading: 215 mL
